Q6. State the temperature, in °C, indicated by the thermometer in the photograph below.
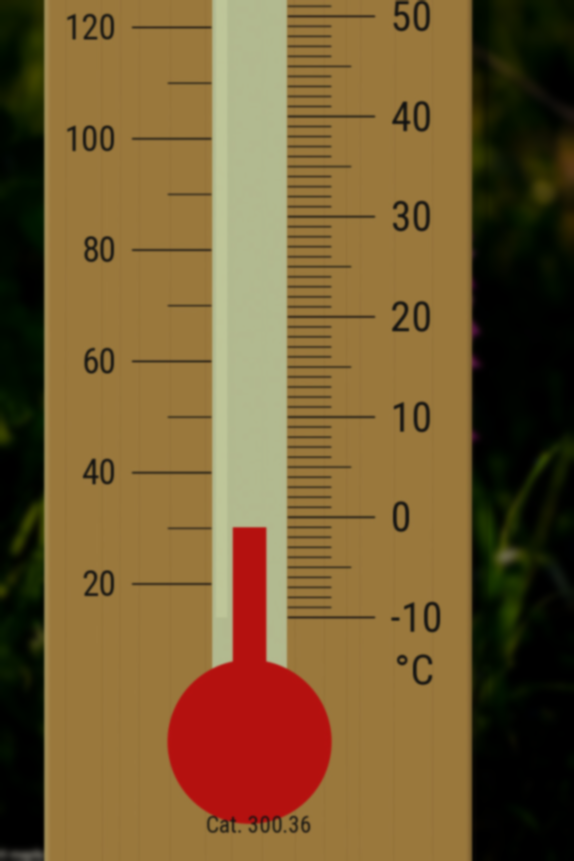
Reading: -1 °C
